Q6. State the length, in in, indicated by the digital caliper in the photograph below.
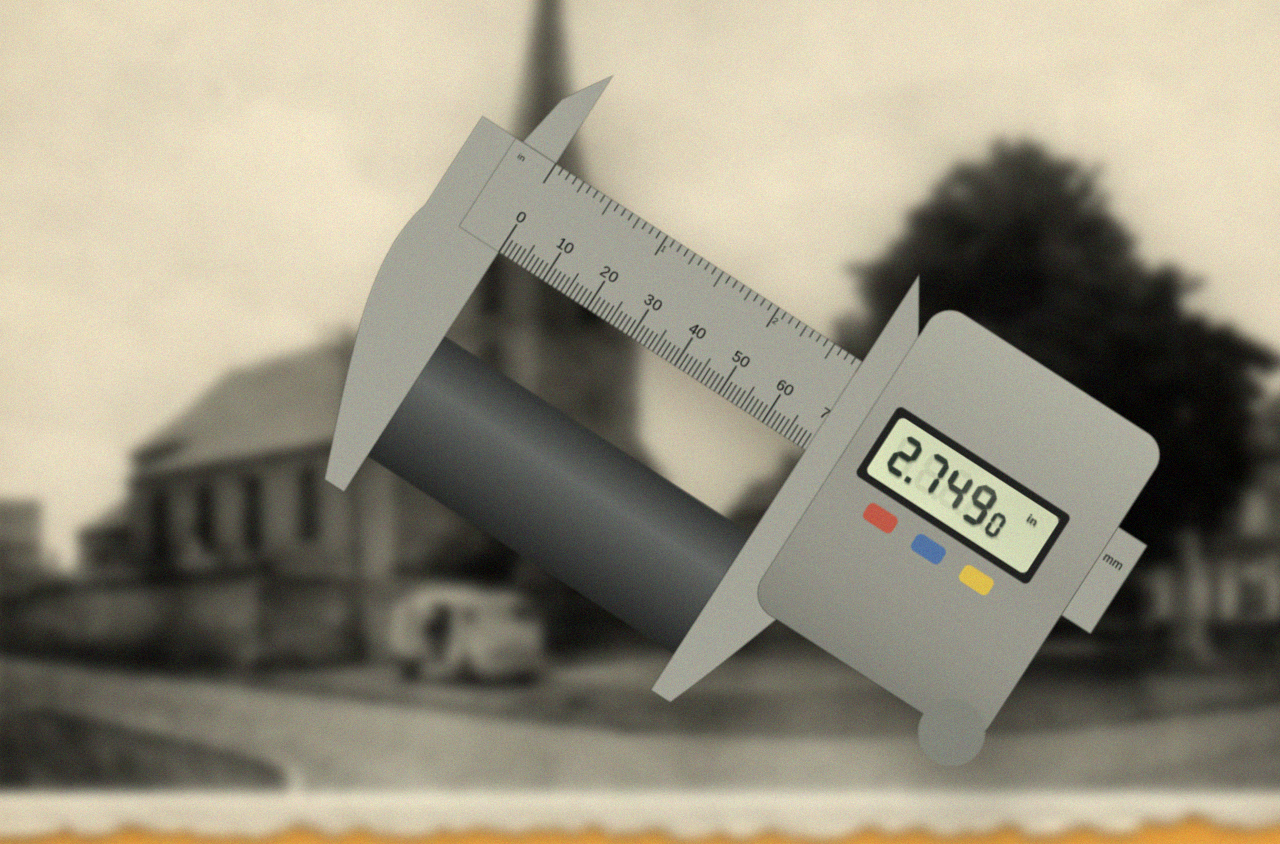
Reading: 2.7490 in
